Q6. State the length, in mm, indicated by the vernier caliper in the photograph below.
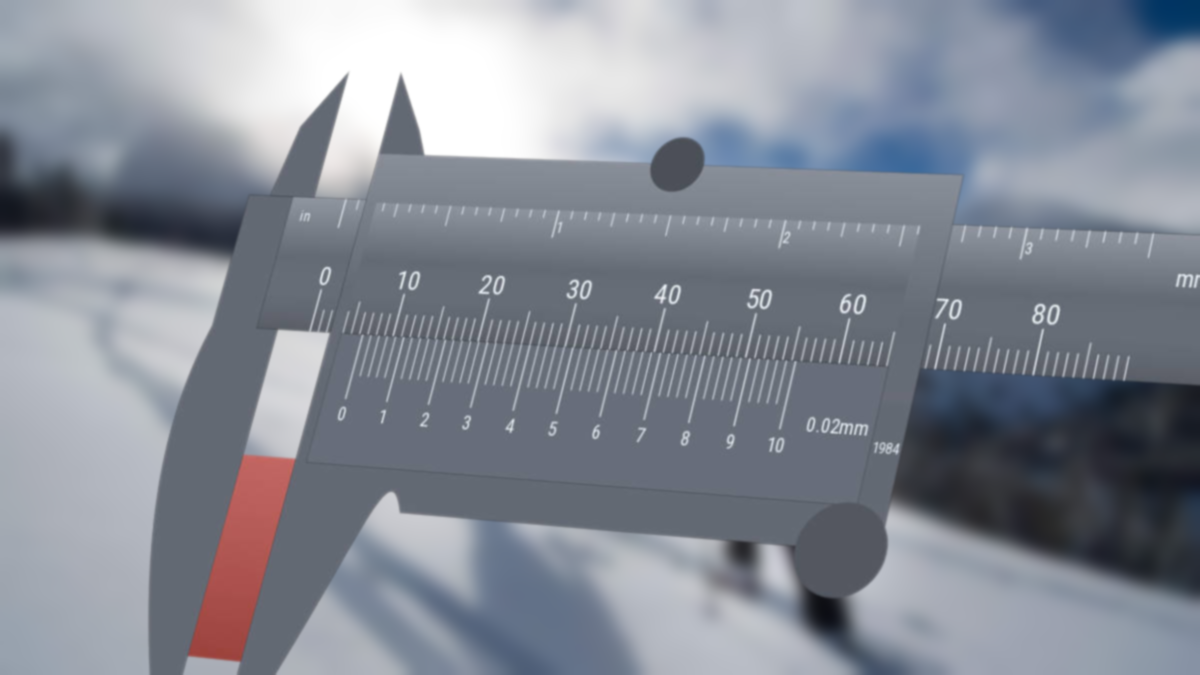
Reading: 6.4 mm
